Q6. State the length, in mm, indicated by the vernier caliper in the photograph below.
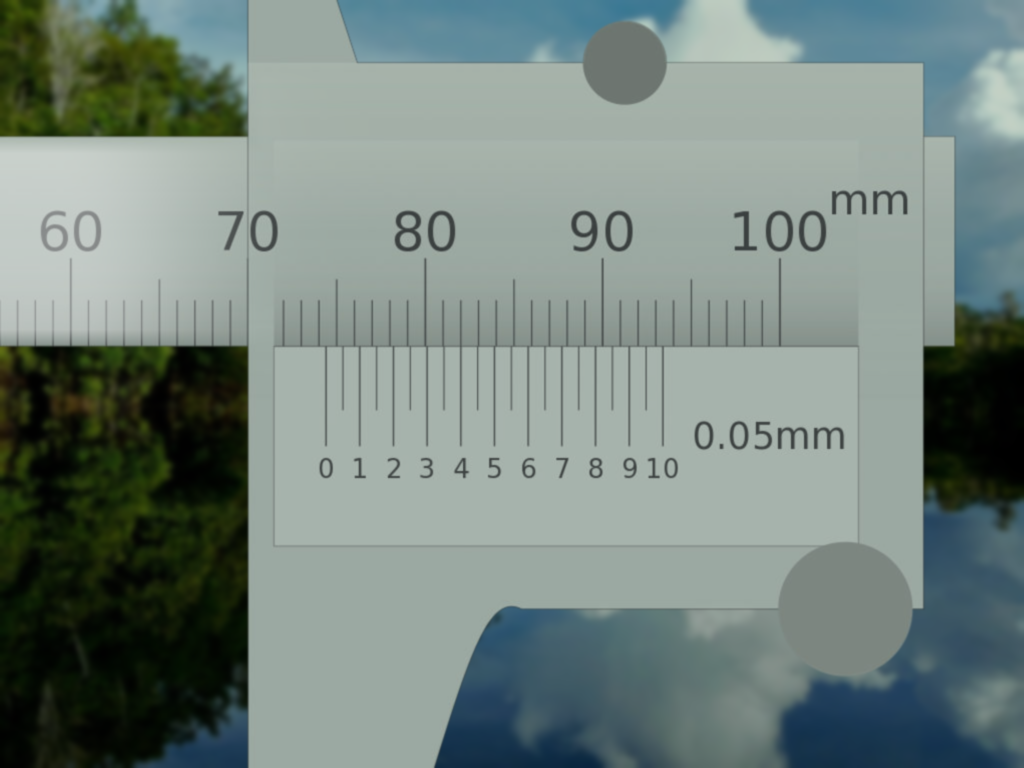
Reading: 74.4 mm
